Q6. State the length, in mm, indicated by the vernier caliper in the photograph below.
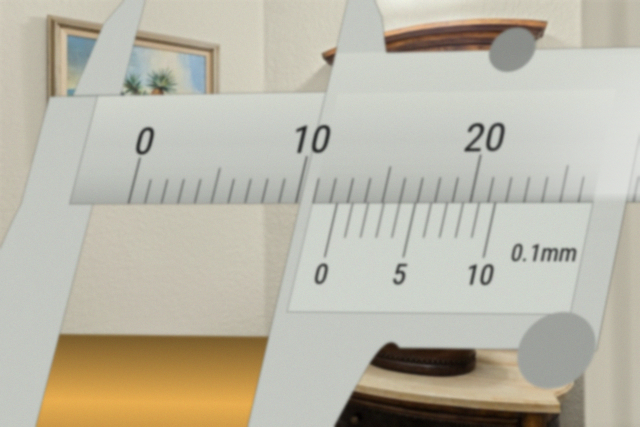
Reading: 12.4 mm
